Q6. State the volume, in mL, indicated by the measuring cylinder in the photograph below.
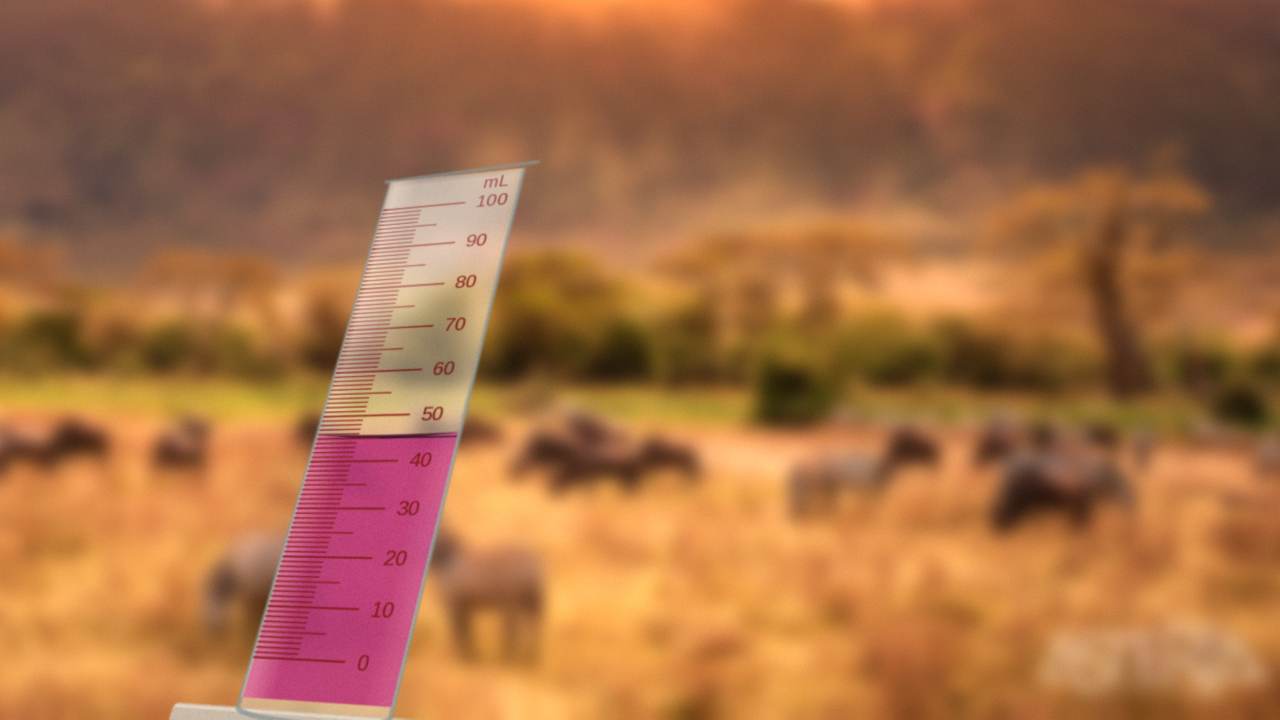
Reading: 45 mL
